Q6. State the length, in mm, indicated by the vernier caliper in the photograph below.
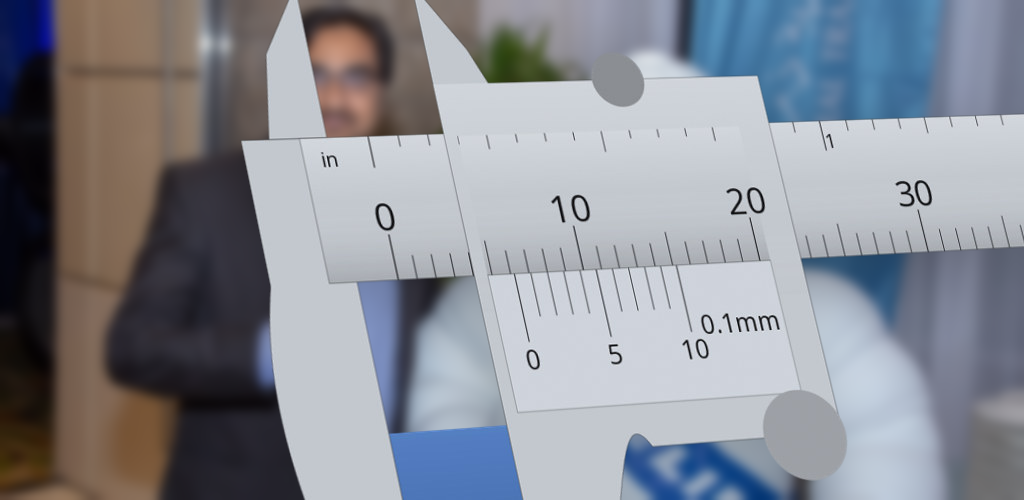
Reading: 6.2 mm
